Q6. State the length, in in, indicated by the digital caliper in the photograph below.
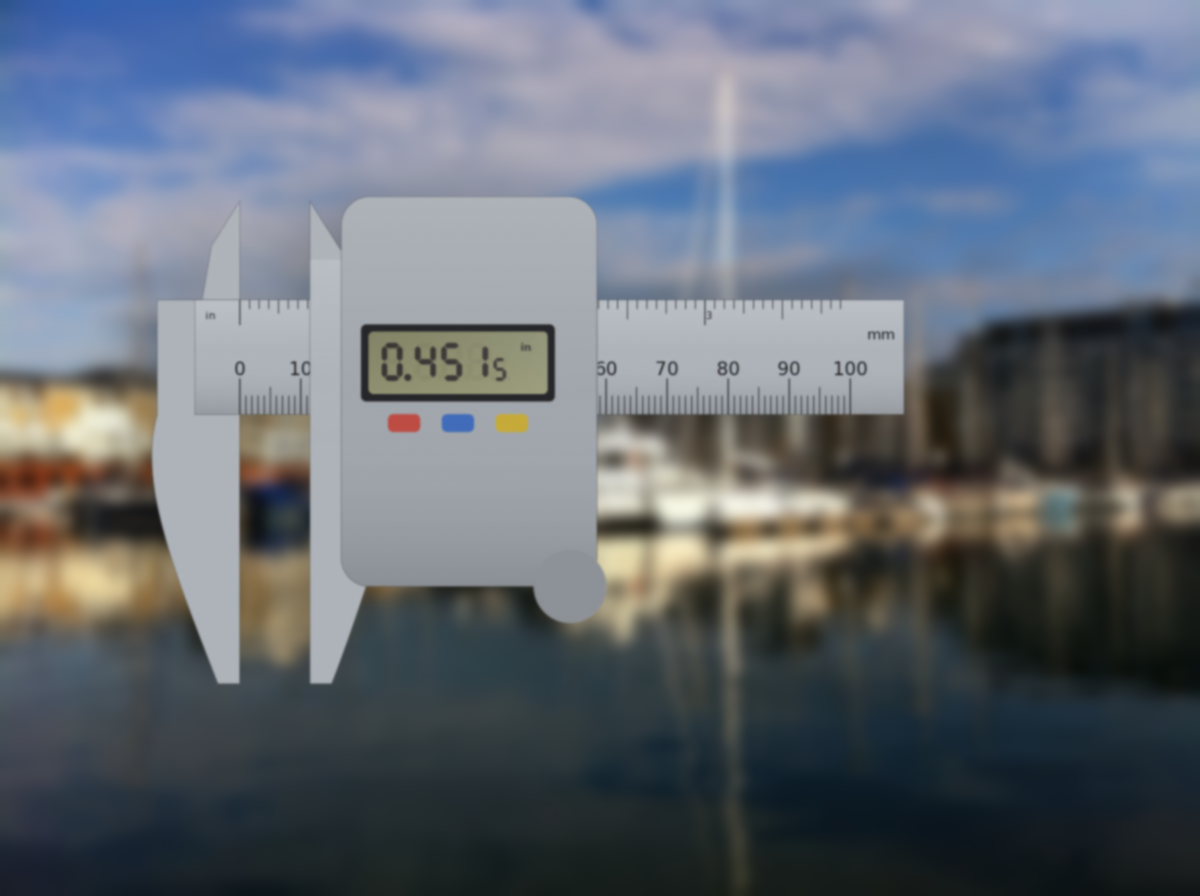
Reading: 0.4515 in
